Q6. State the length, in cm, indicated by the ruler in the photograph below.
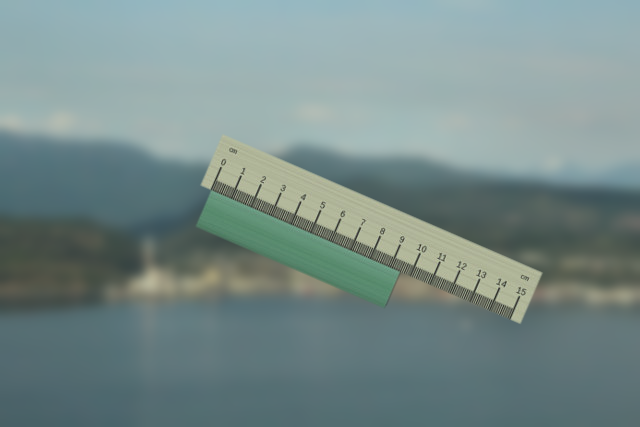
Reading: 9.5 cm
